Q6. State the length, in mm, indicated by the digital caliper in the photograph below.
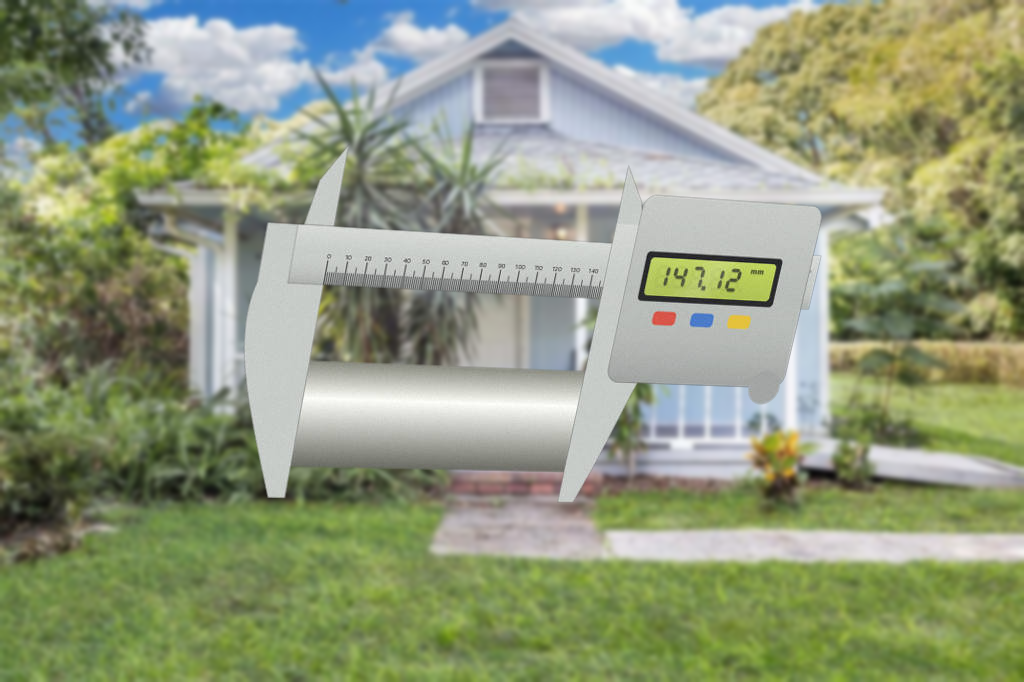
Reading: 147.12 mm
